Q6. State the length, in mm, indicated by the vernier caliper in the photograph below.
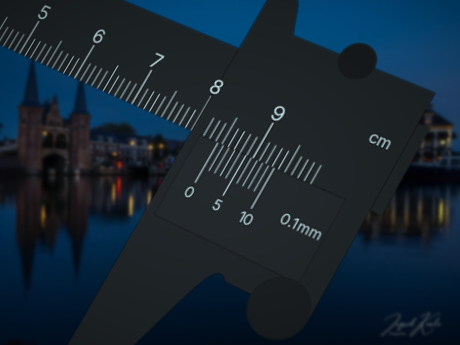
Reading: 84.4 mm
